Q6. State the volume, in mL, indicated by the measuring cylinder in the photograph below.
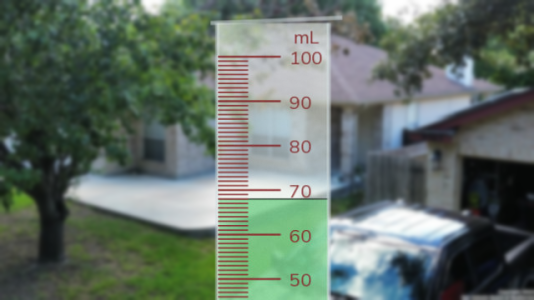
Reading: 68 mL
